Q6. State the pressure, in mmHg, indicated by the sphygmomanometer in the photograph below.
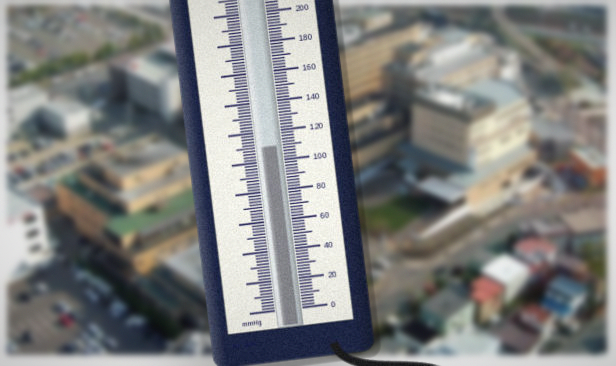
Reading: 110 mmHg
